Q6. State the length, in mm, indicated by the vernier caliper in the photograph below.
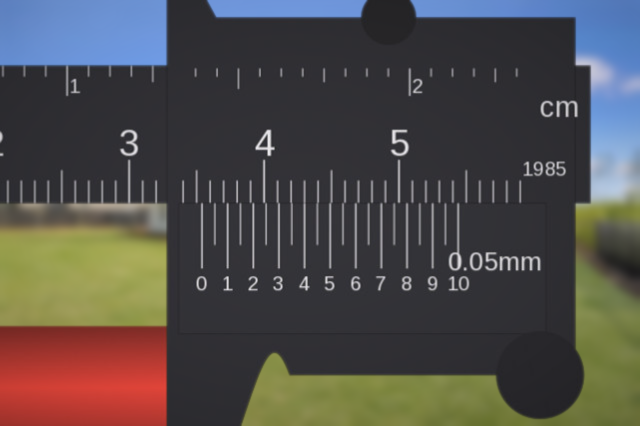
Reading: 35.4 mm
